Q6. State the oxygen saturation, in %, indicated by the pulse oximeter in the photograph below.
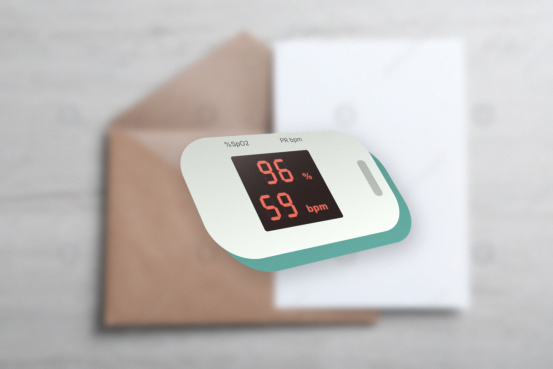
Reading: 96 %
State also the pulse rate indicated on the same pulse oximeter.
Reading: 59 bpm
